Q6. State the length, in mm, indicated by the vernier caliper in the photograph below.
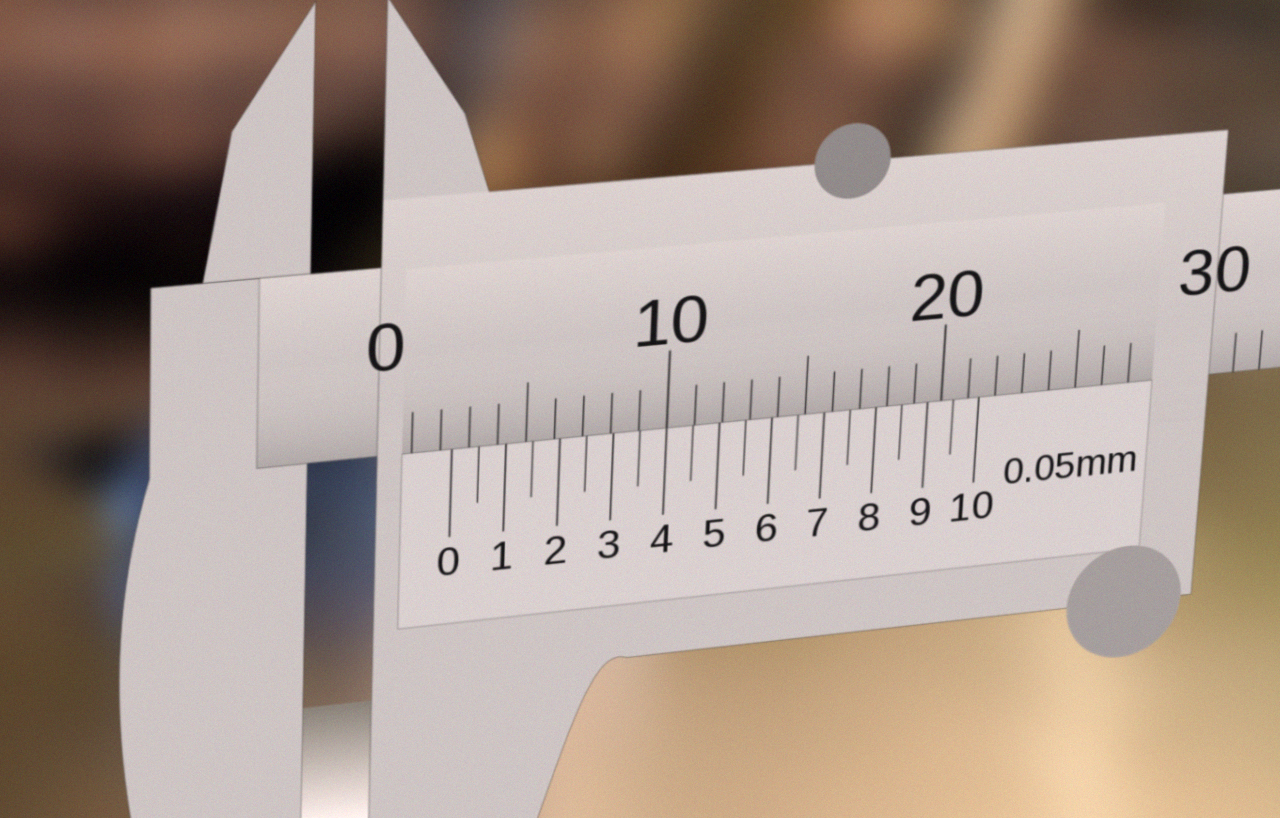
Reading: 2.40 mm
